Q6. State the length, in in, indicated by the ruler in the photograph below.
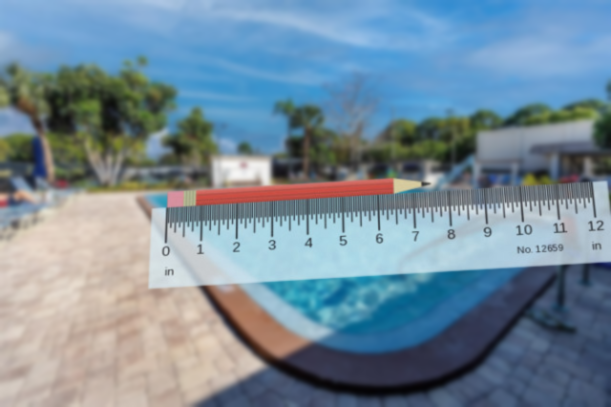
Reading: 7.5 in
